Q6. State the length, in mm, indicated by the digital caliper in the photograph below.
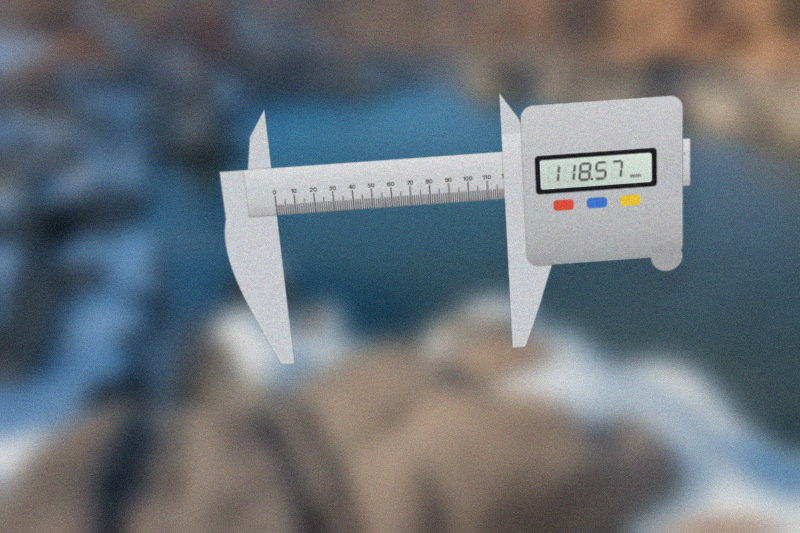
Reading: 118.57 mm
